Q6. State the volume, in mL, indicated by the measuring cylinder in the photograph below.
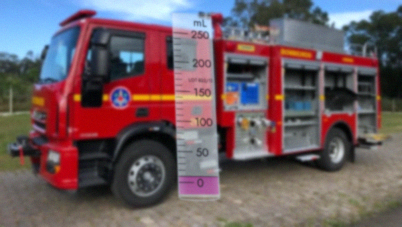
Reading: 10 mL
